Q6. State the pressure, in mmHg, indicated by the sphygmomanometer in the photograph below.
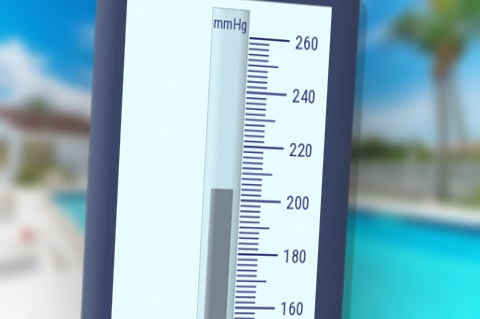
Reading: 204 mmHg
